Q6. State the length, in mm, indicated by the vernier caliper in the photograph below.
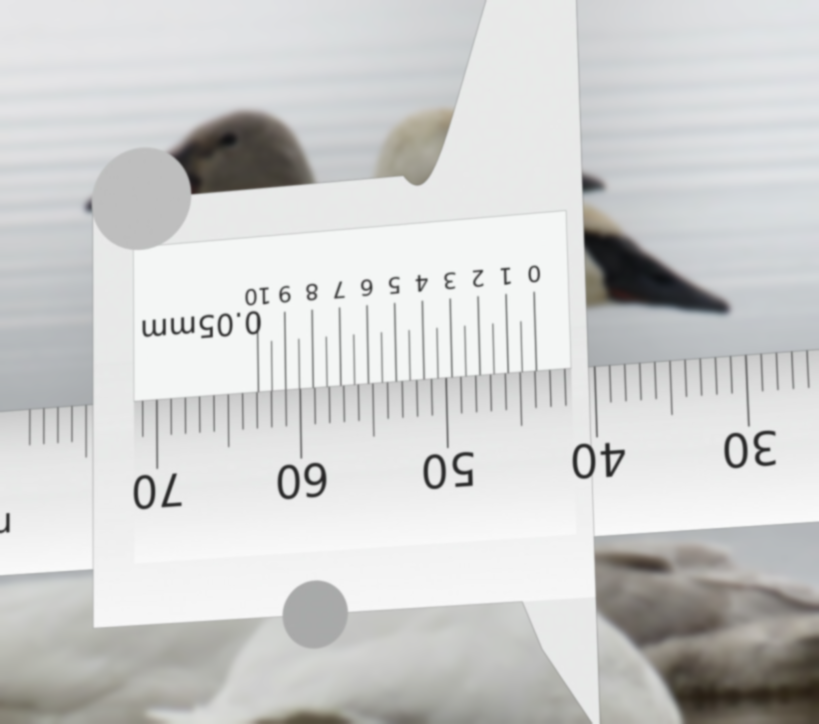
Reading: 43.9 mm
